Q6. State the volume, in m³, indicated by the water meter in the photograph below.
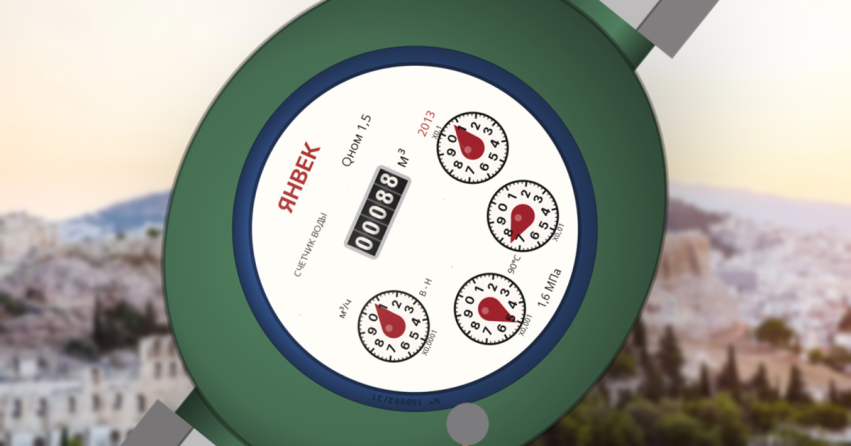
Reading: 88.0750 m³
